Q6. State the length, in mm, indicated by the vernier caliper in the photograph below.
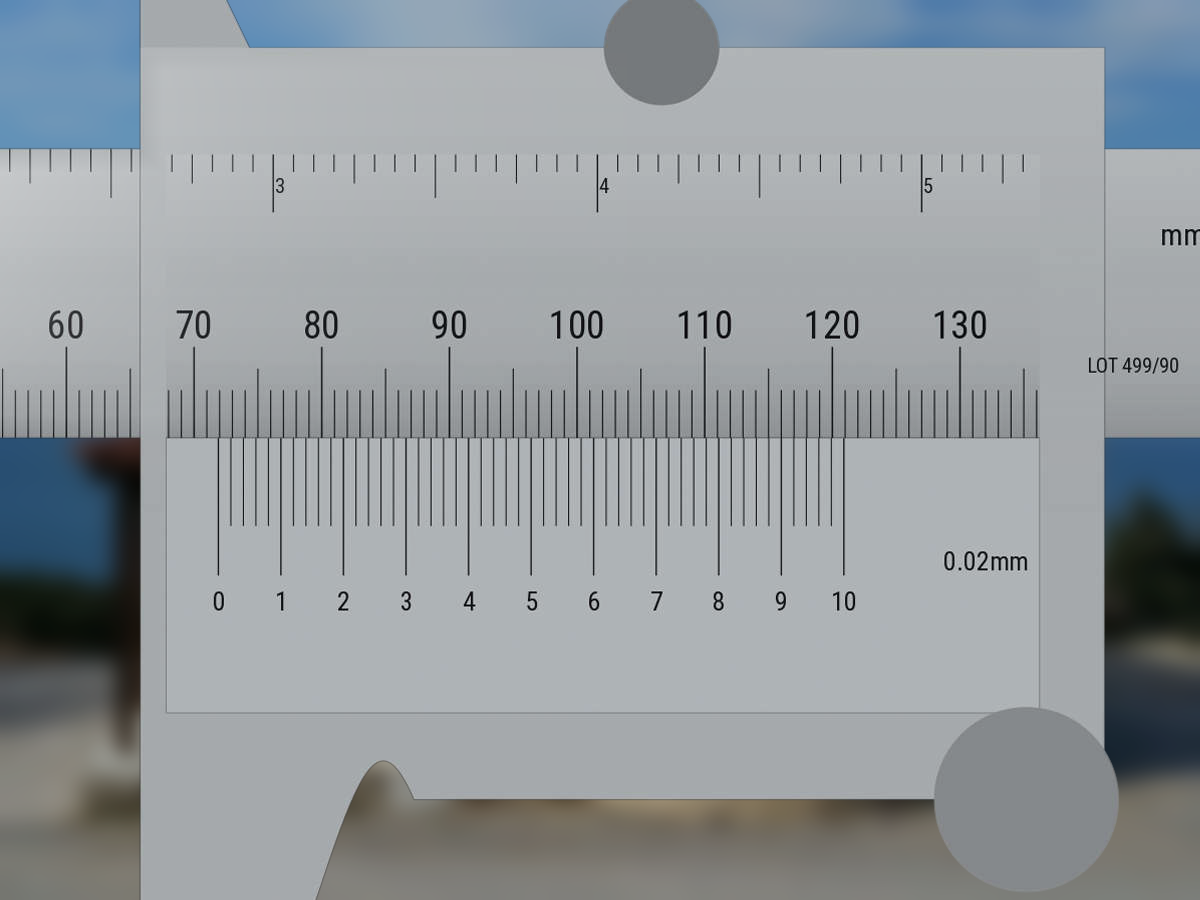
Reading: 71.9 mm
